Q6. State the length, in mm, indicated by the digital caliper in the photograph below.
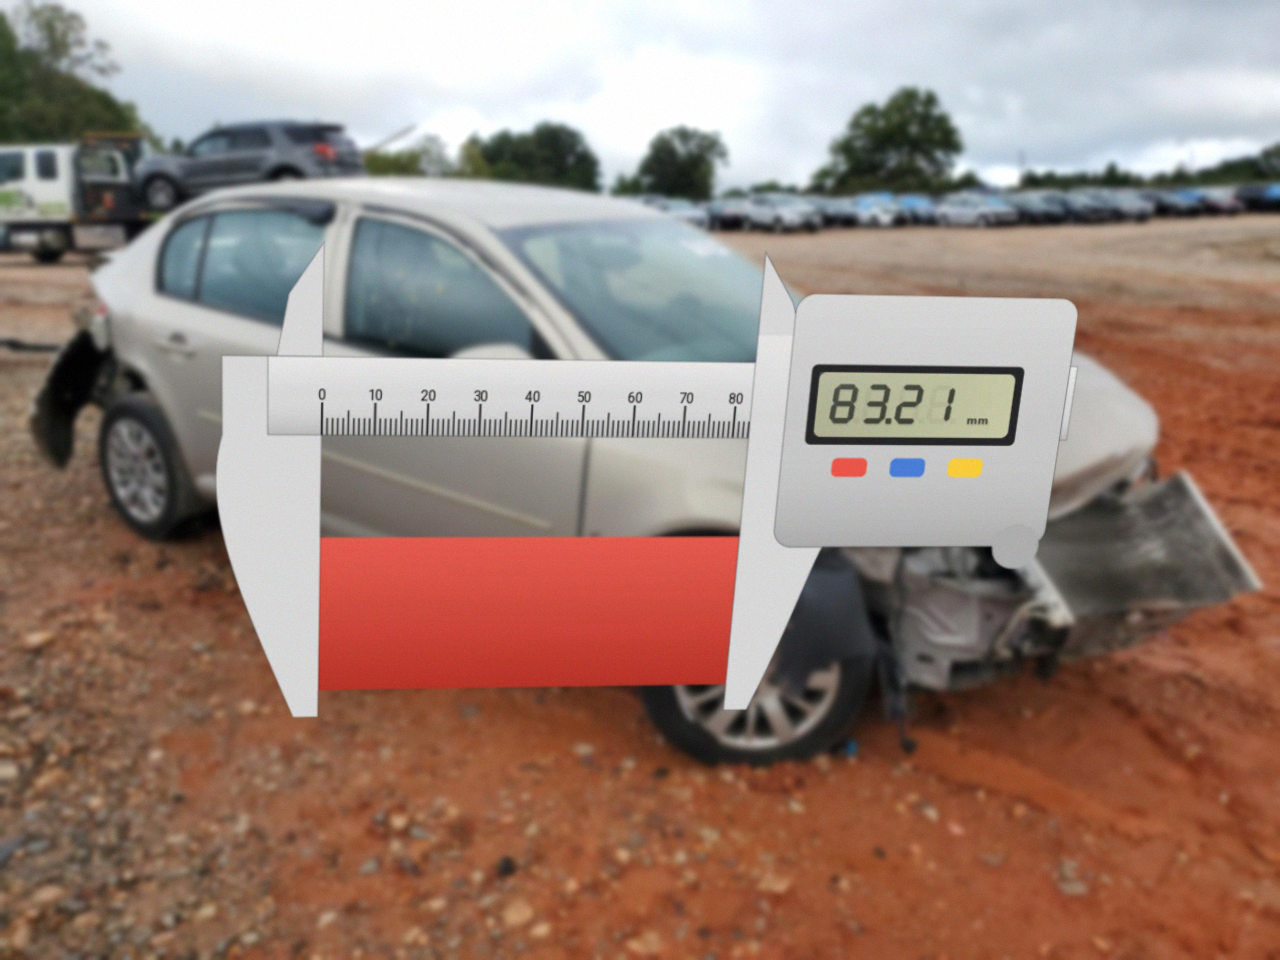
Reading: 83.21 mm
